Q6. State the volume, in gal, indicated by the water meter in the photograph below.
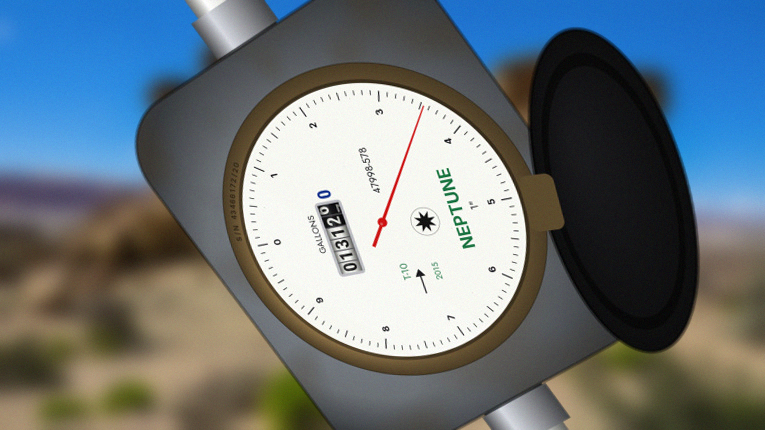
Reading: 131263.5 gal
